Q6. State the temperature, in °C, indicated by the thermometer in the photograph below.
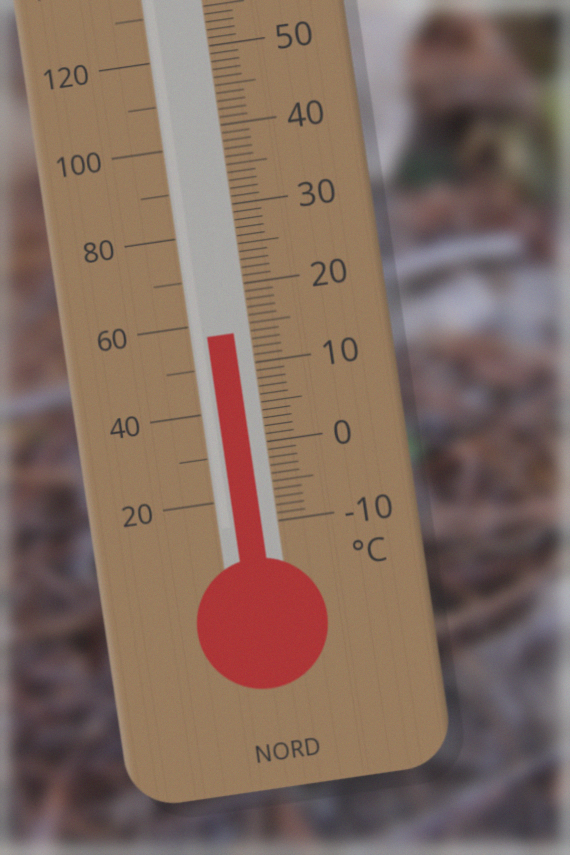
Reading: 14 °C
